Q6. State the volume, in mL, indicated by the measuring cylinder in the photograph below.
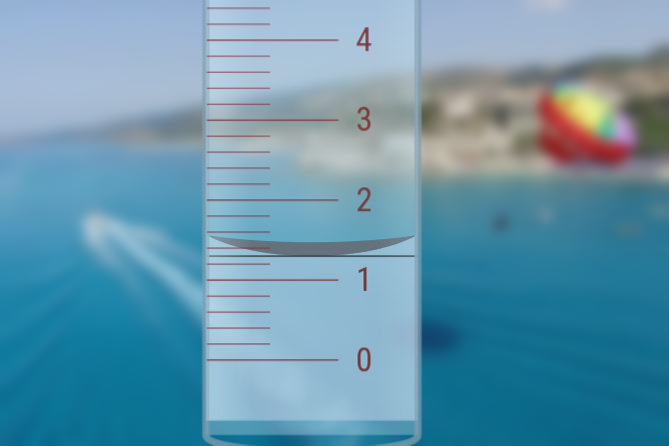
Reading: 1.3 mL
